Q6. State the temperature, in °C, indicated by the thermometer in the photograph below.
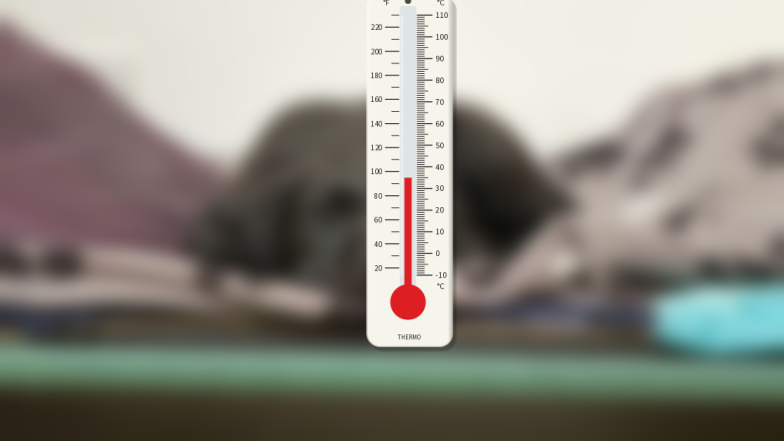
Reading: 35 °C
